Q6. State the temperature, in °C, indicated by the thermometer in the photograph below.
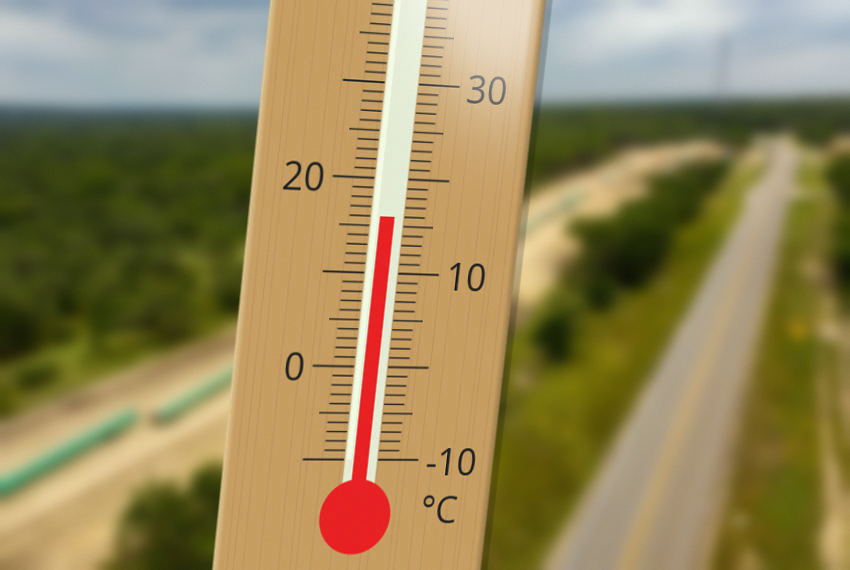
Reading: 16 °C
